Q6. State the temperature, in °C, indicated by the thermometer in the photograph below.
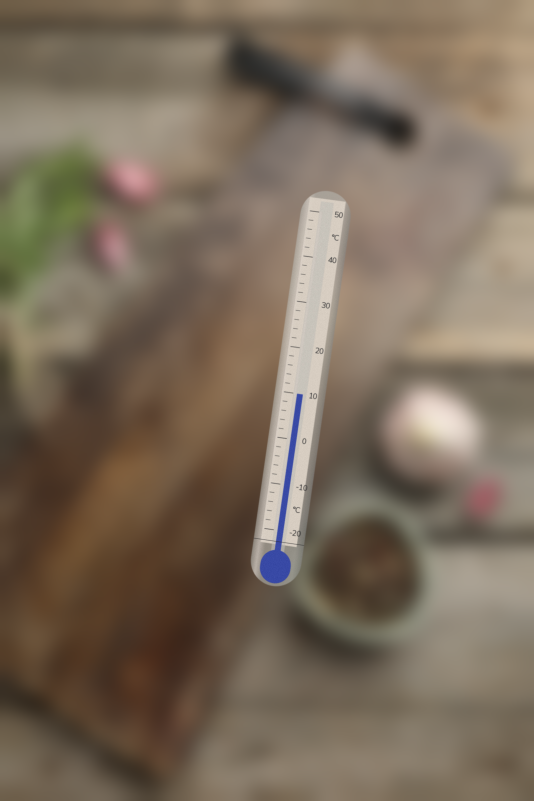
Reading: 10 °C
